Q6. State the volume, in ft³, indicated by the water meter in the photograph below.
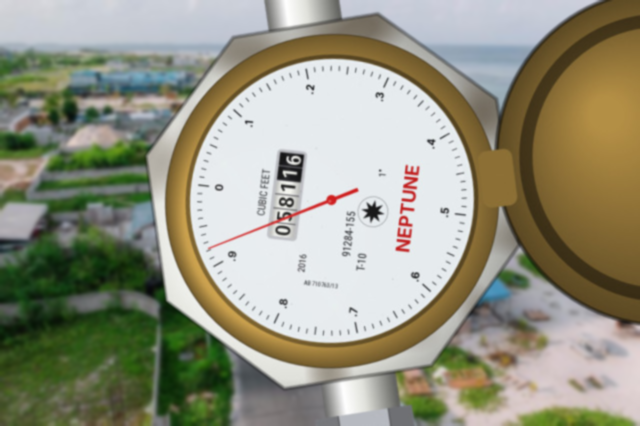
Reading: 58115.92 ft³
